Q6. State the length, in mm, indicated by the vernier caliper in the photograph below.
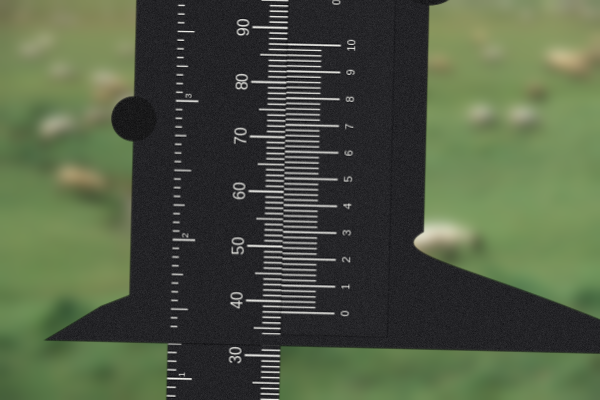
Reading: 38.0 mm
